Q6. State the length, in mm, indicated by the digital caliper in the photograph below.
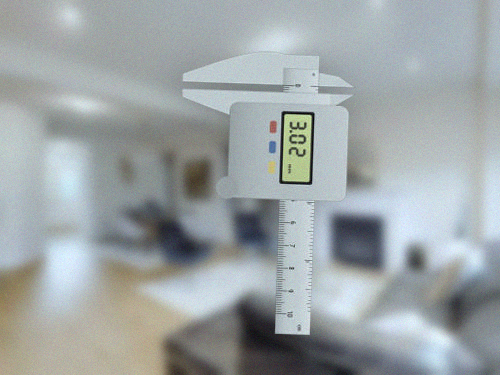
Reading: 3.02 mm
